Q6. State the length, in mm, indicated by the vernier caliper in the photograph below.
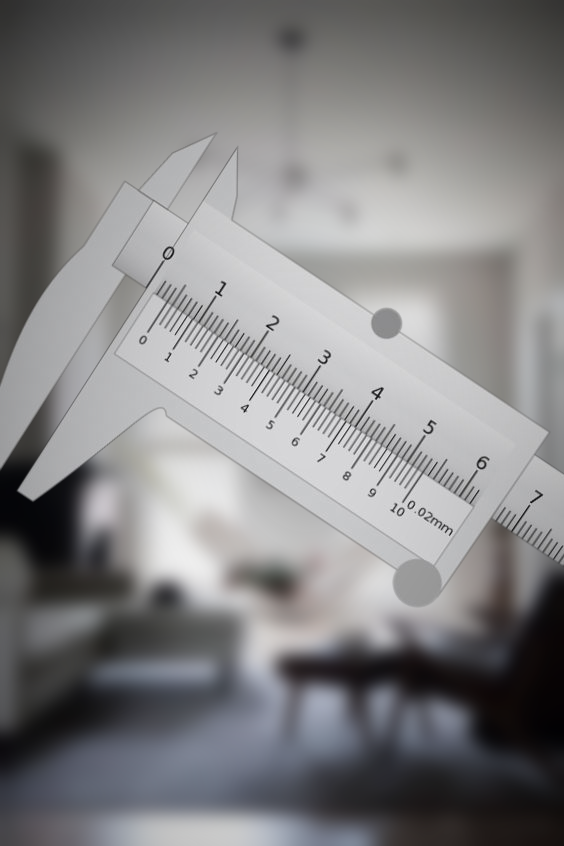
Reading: 4.0 mm
